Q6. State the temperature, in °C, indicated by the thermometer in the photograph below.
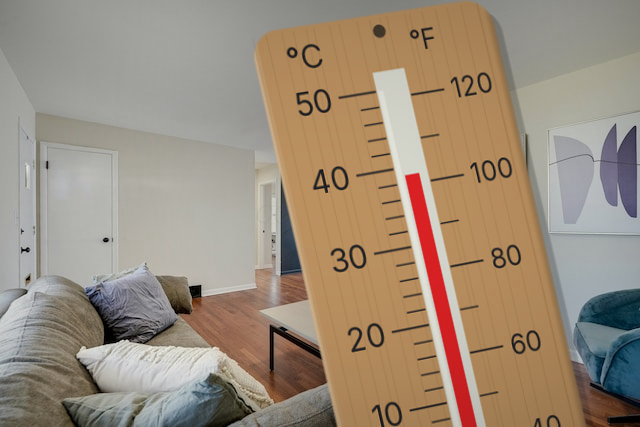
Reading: 39 °C
